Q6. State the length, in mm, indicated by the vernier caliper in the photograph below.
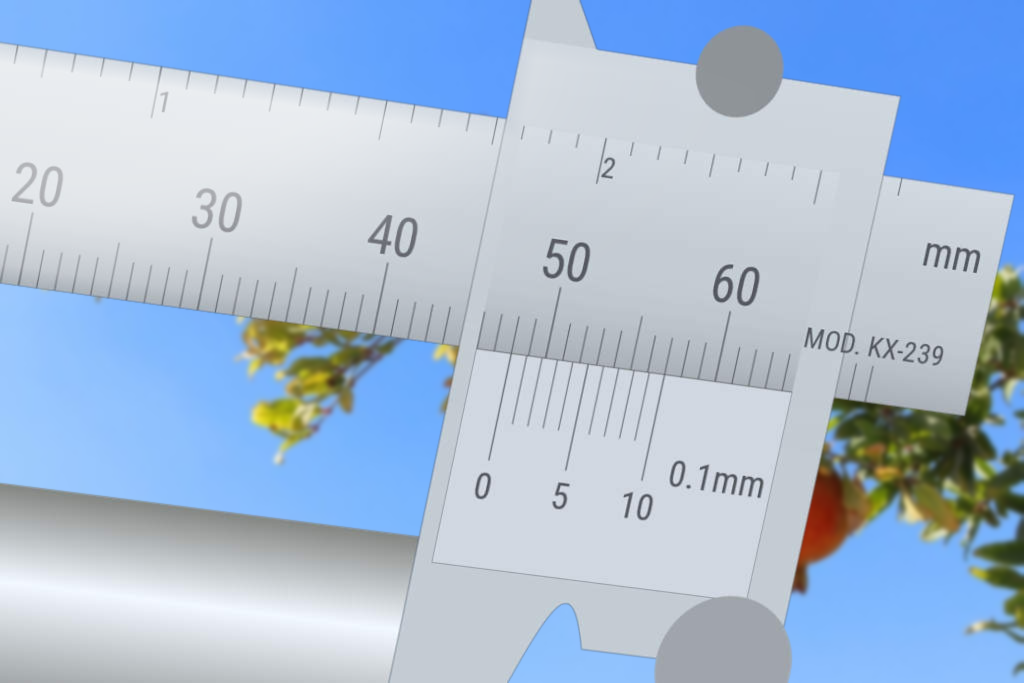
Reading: 48.0 mm
